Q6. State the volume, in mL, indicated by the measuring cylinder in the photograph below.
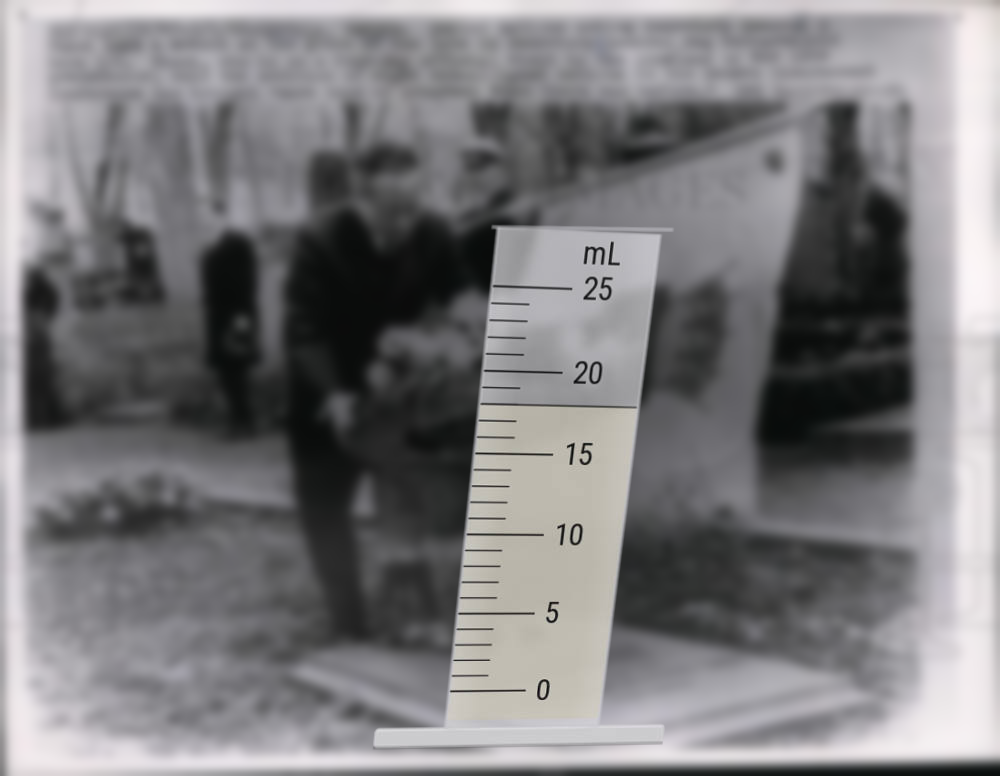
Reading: 18 mL
